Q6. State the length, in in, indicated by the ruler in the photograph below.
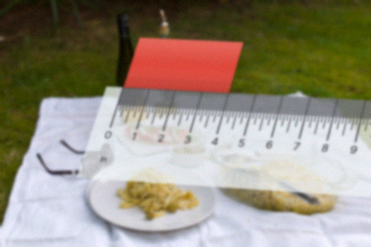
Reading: 4 in
